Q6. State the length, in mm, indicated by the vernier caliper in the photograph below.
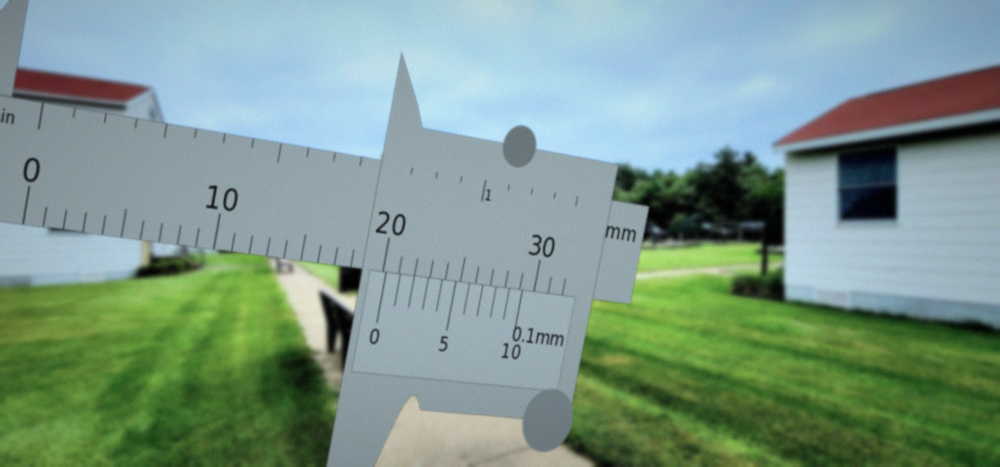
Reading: 20.2 mm
